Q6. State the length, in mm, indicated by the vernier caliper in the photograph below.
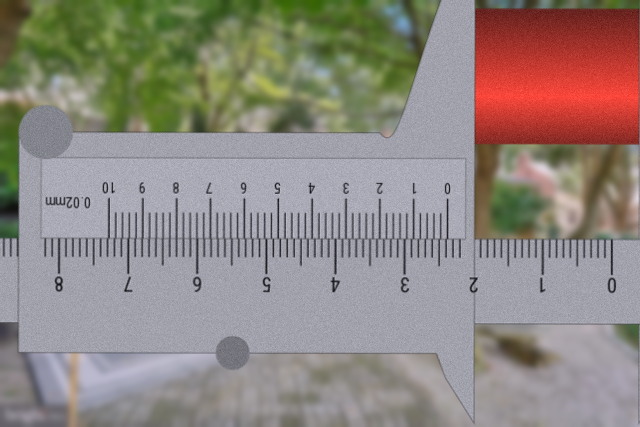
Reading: 23.8 mm
